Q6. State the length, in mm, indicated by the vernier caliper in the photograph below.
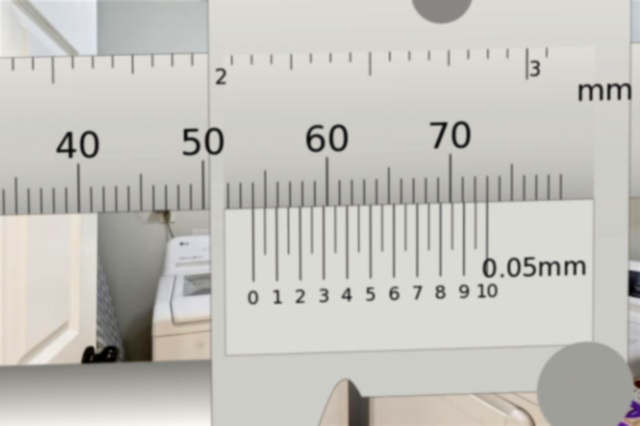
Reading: 54.0 mm
